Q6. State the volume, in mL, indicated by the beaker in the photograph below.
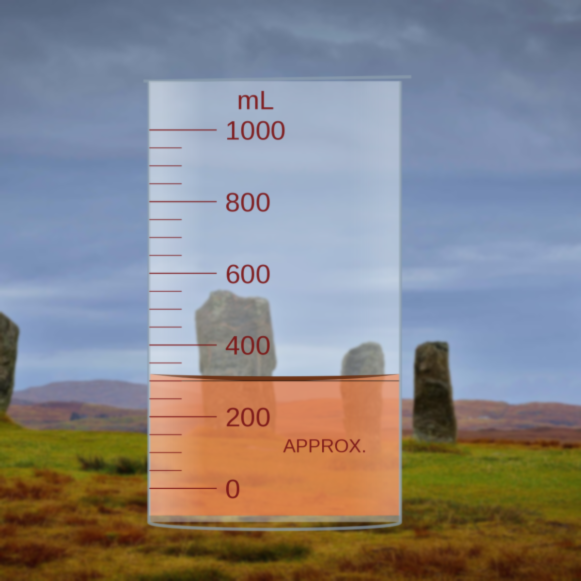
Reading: 300 mL
